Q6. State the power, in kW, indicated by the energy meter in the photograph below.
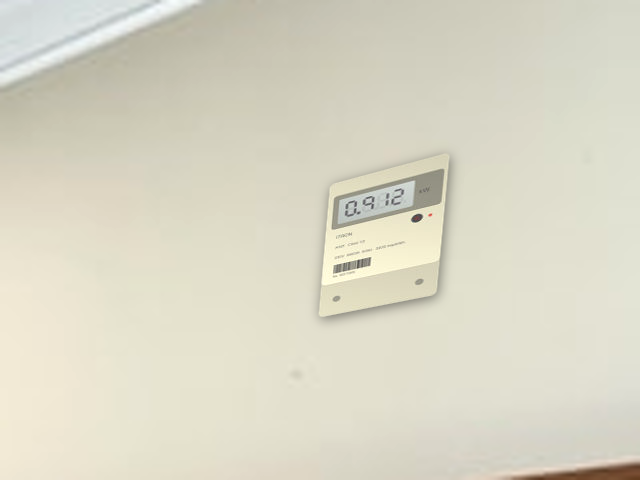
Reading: 0.912 kW
